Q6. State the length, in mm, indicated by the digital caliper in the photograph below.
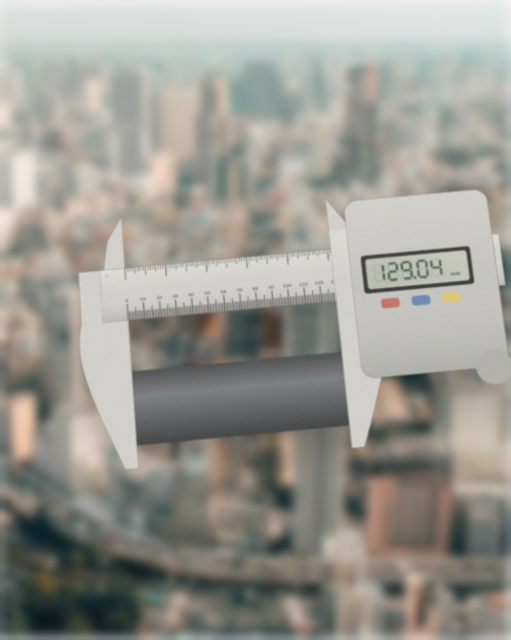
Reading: 129.04 mm
